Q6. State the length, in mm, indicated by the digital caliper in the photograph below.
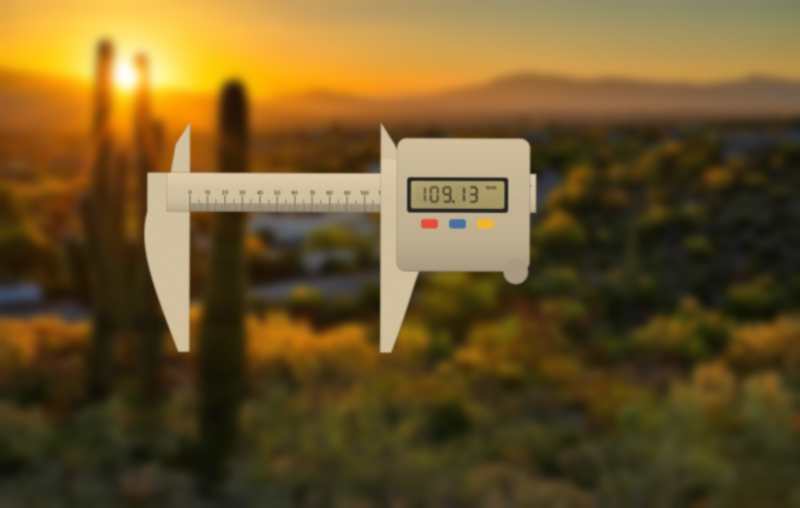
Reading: 109.13 mm
